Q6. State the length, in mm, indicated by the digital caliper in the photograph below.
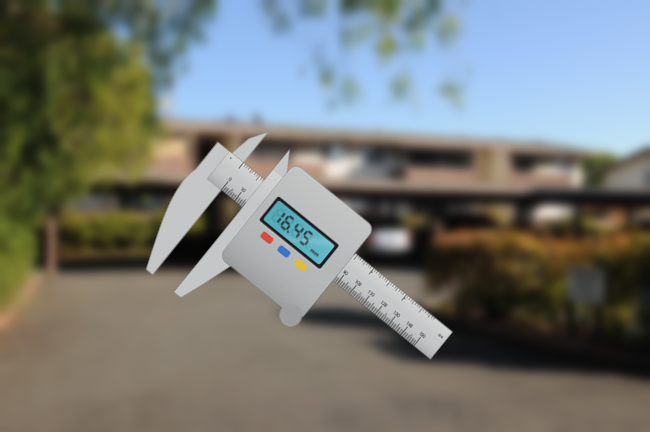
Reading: 16.45 mm
